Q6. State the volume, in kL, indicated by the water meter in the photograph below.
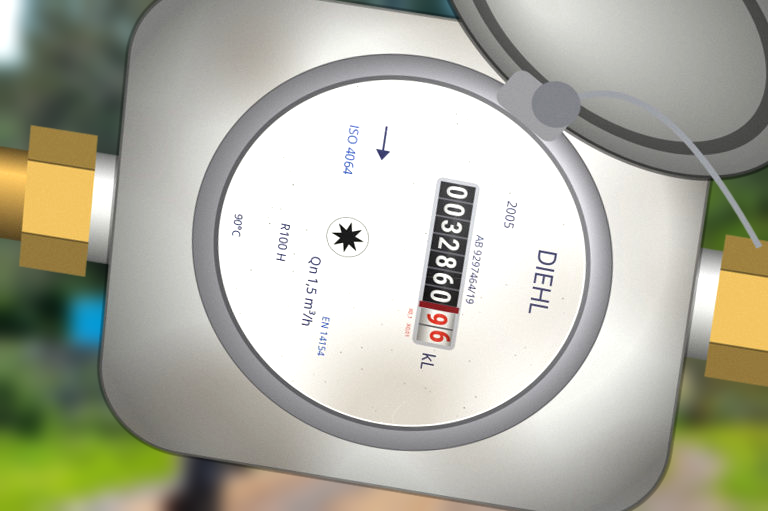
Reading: 32860.96 kL
